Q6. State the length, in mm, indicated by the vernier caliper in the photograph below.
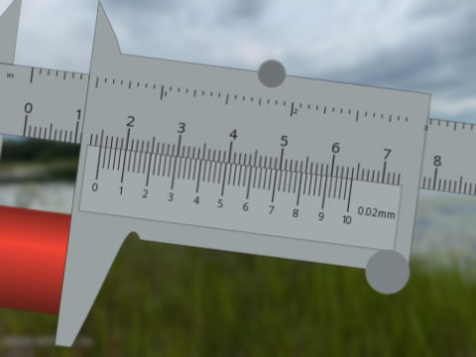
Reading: 15.0 mm
